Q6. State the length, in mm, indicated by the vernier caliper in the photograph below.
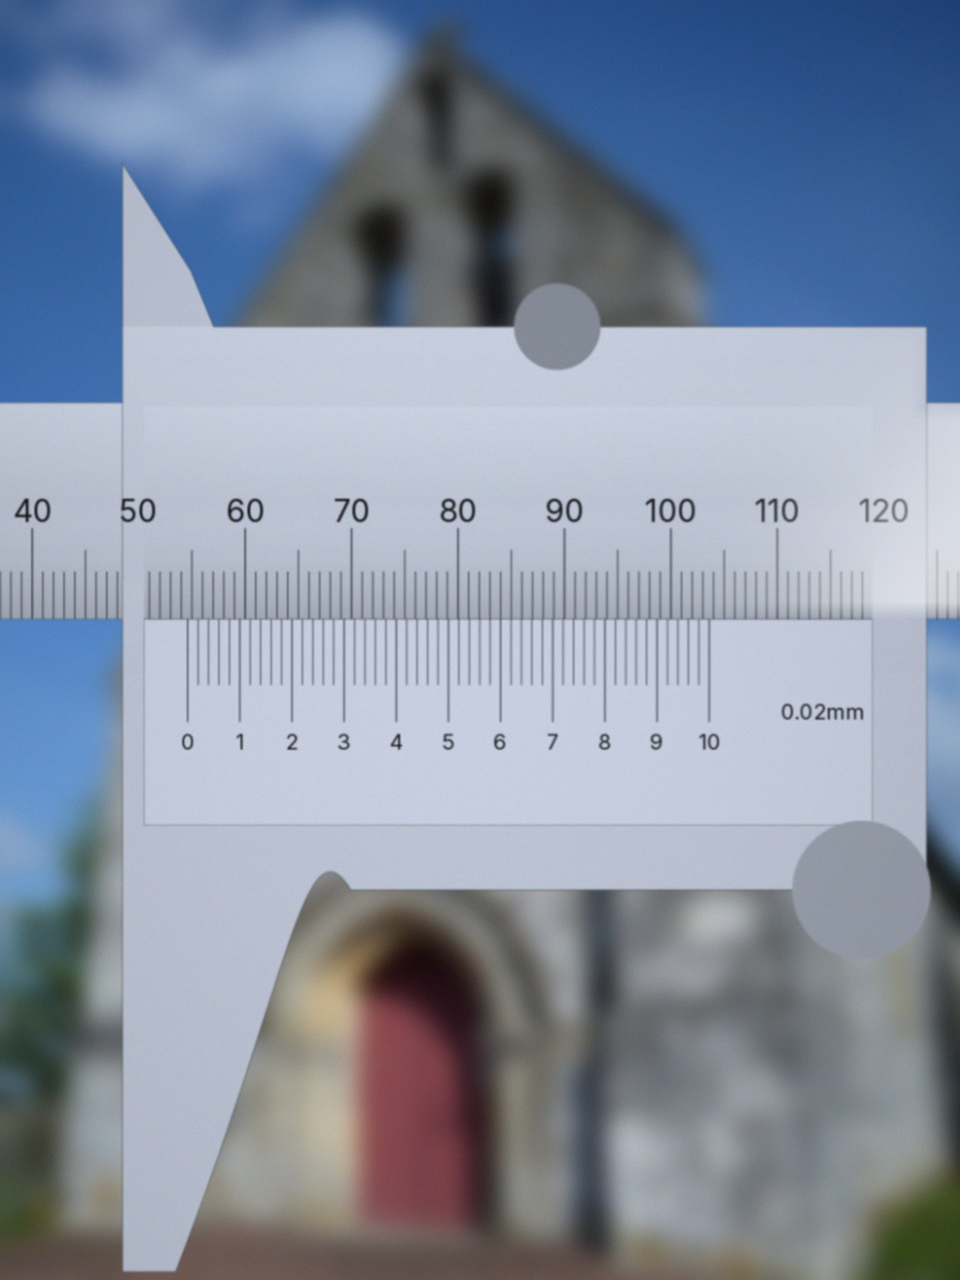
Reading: 54.6 mm
